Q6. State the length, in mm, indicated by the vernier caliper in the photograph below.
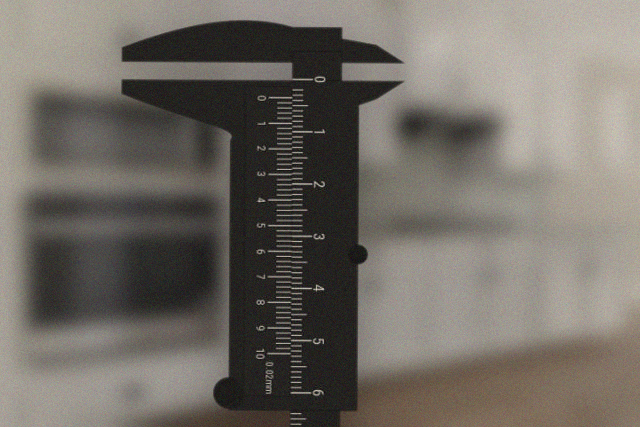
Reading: 3.5 mm
